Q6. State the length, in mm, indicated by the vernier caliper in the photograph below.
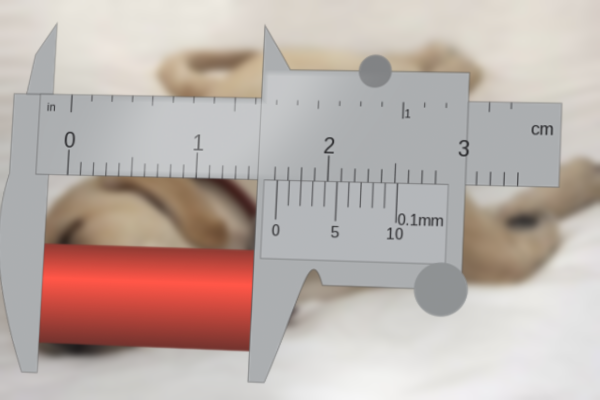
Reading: 16.2 mm
